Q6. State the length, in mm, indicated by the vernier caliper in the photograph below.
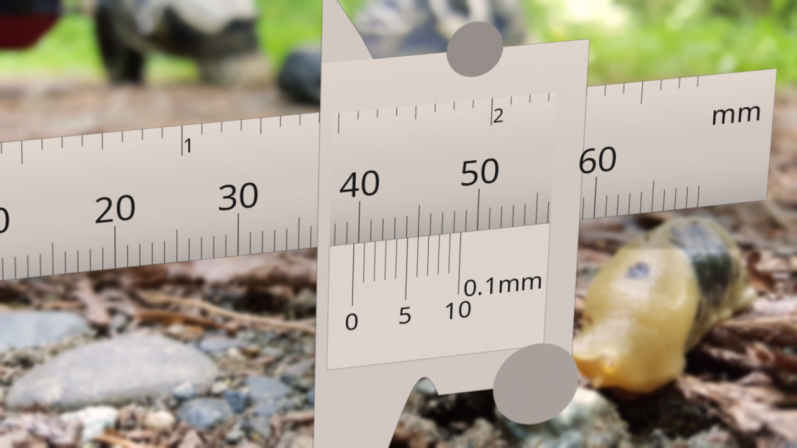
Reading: 39.6 mm
